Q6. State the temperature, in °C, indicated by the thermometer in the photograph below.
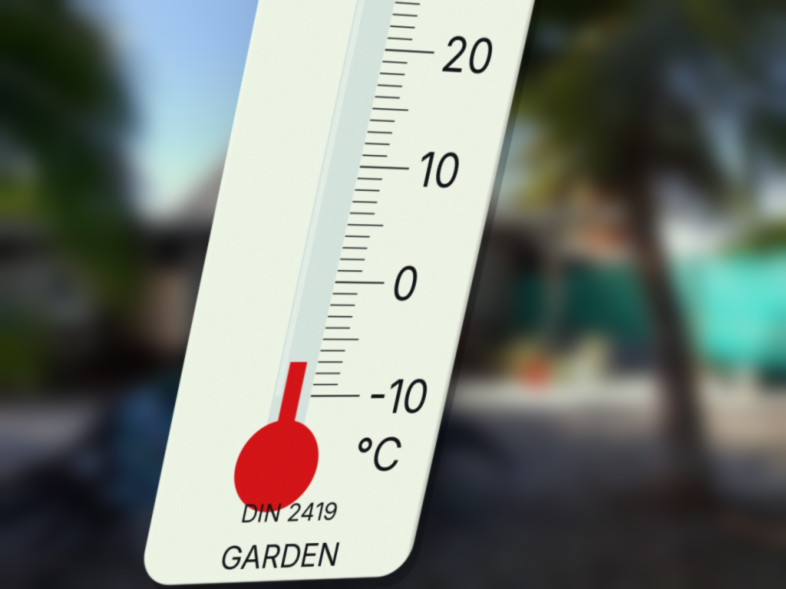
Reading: -7 °C
